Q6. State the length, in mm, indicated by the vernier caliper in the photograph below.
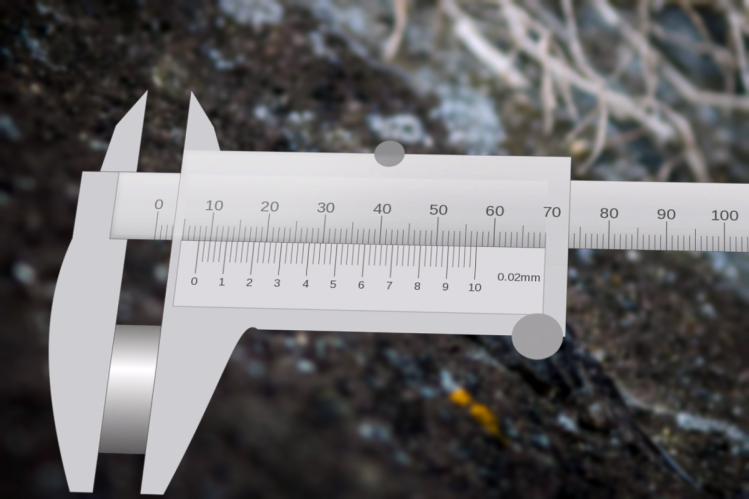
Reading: 8.0 mm
